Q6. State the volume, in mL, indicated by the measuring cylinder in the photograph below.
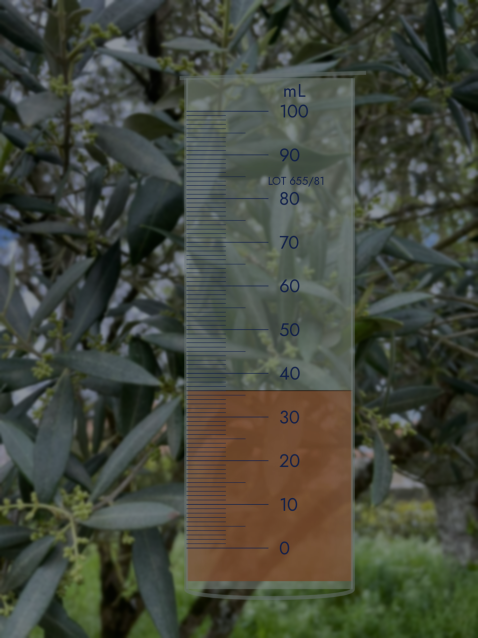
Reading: 36 mL
